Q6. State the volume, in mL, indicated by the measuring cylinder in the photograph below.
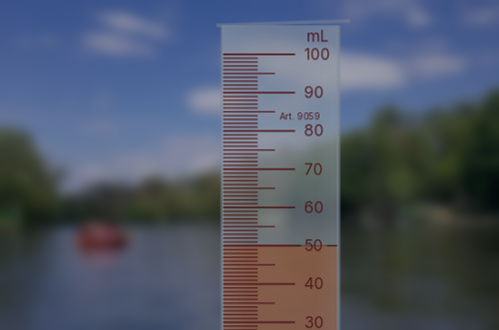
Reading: 50 mL
